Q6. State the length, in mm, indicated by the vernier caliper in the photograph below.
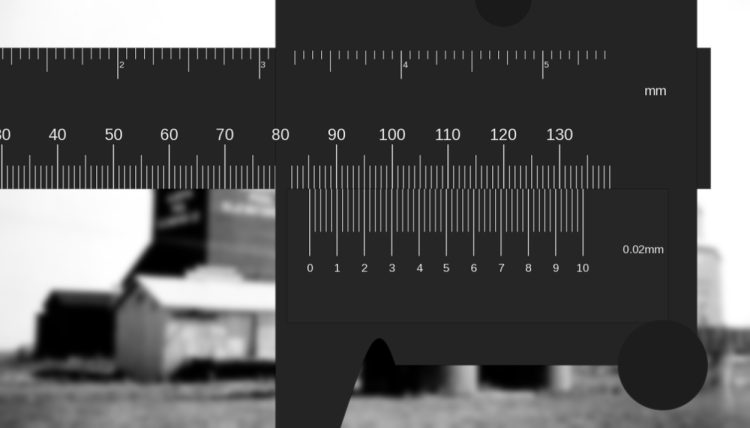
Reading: 85.2 mm
